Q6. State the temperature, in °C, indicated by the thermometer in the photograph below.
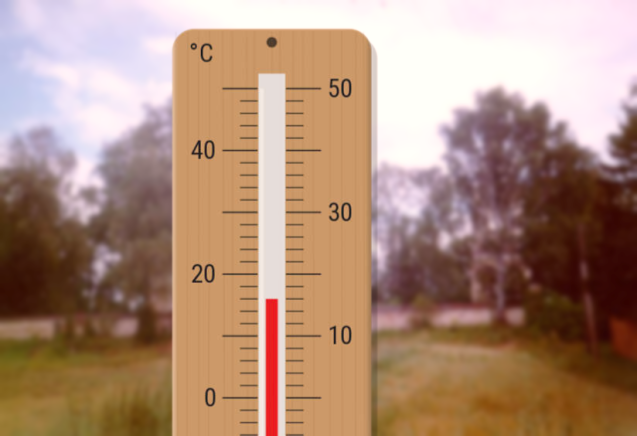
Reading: 16 °C
